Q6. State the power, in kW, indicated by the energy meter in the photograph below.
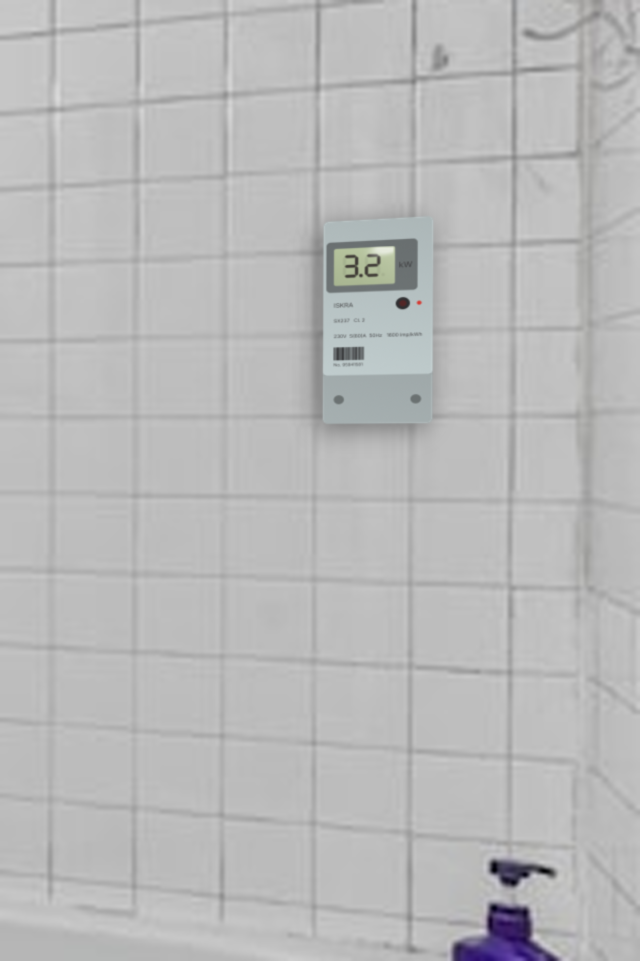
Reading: 3.2 kW
